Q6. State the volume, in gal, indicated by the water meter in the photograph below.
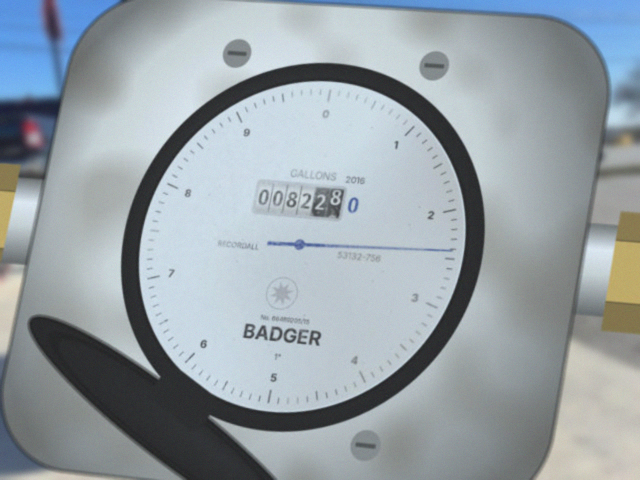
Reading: 82282.4 gal
